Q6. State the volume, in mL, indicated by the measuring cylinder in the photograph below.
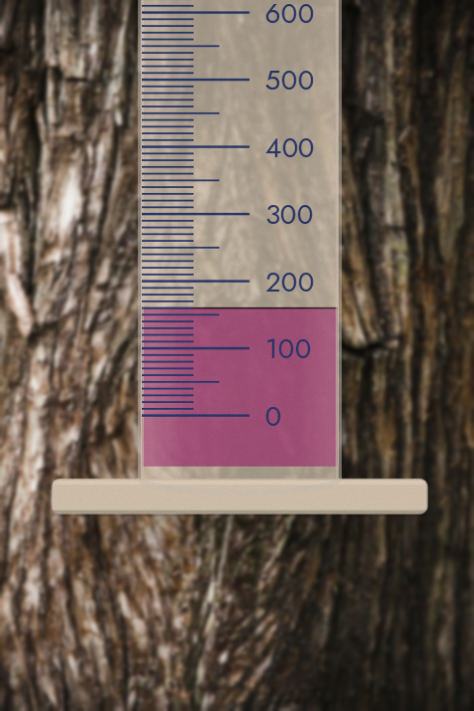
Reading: 160 mL
